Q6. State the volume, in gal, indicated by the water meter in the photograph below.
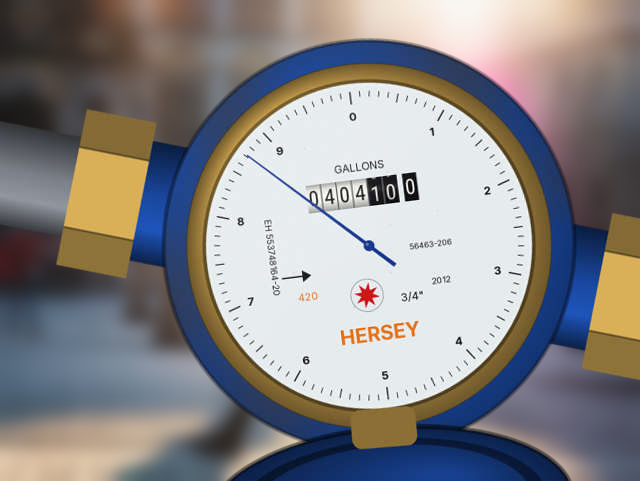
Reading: 404098.7 gal
